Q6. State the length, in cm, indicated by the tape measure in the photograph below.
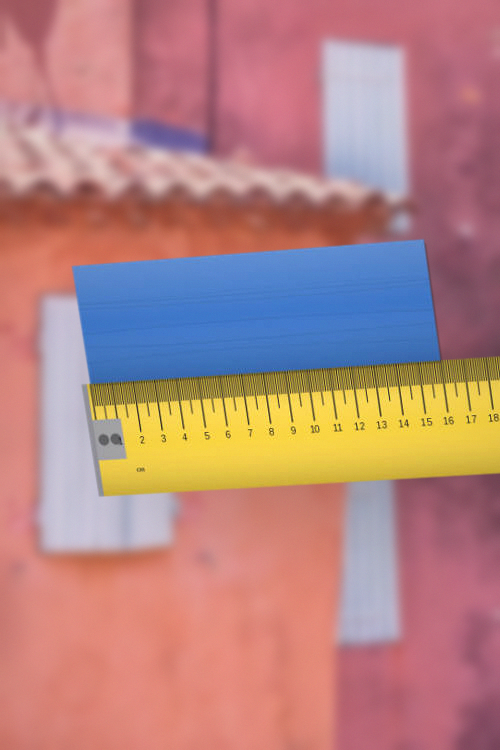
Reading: 16 cm
